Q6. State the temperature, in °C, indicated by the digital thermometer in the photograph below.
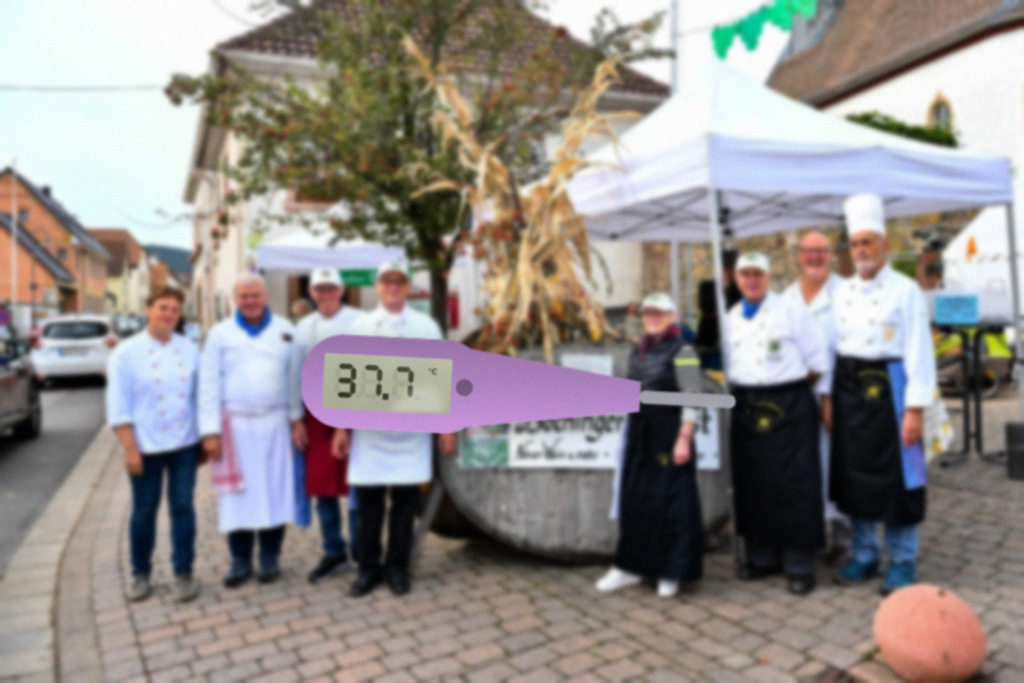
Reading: 37.7 °C
